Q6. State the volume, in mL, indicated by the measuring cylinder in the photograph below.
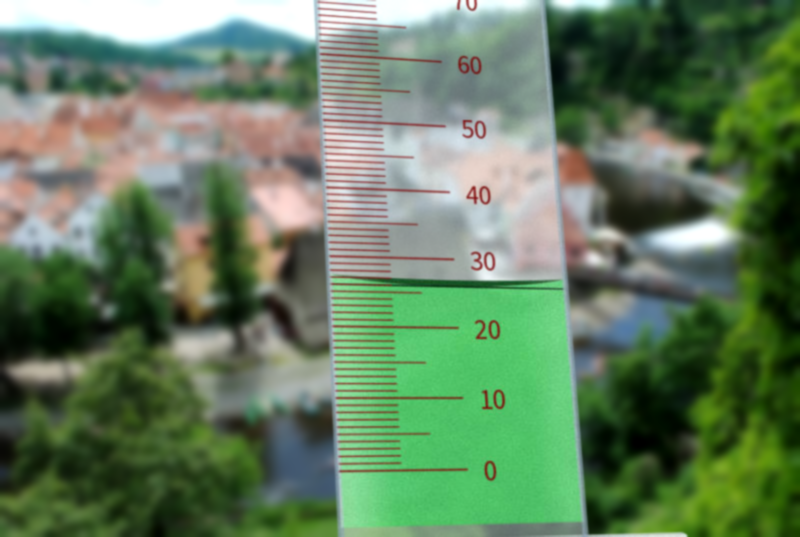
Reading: 26 mL
